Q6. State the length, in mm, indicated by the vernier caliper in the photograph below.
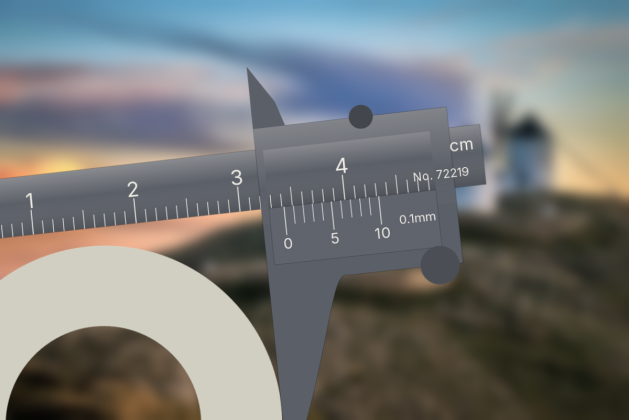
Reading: 34.2 mm
